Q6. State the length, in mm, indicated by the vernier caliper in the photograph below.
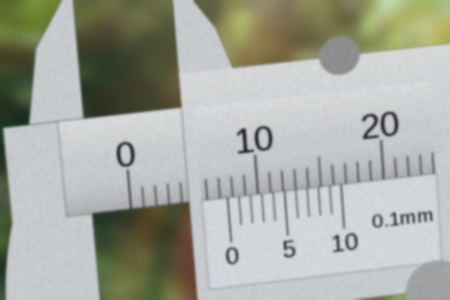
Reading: 7.6 mm
